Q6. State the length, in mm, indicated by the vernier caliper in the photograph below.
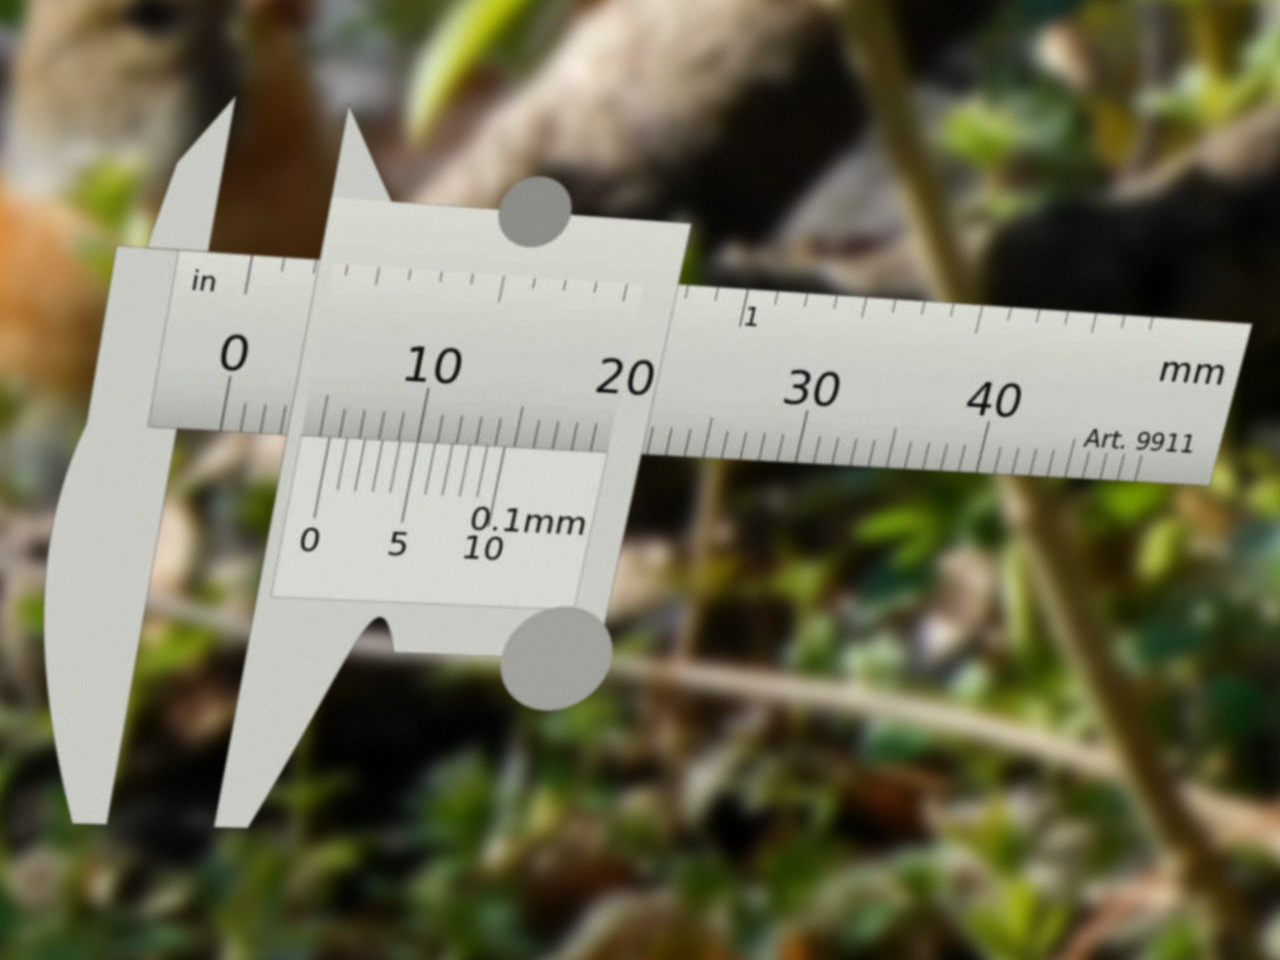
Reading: 5.5 mm
